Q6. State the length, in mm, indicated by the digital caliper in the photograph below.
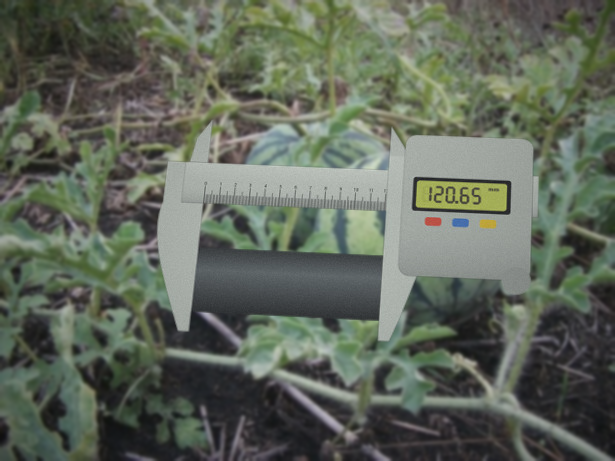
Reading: 120.65 mm
